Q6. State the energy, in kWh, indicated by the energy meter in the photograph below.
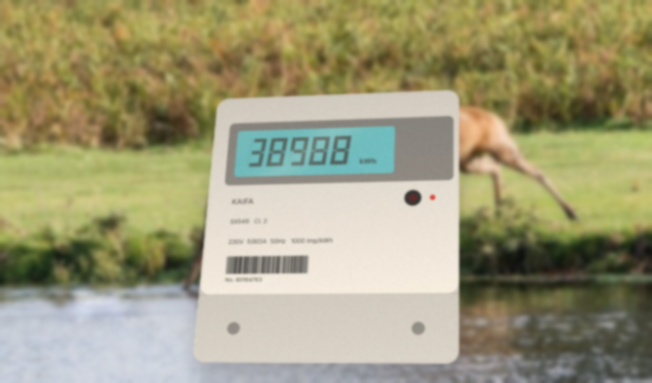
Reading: 38988 kWh
